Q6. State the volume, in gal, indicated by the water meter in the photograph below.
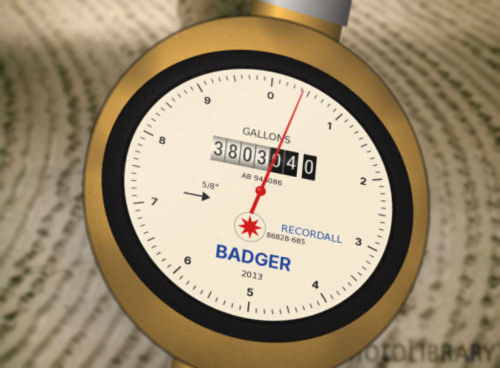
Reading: 3803040.4 gal
